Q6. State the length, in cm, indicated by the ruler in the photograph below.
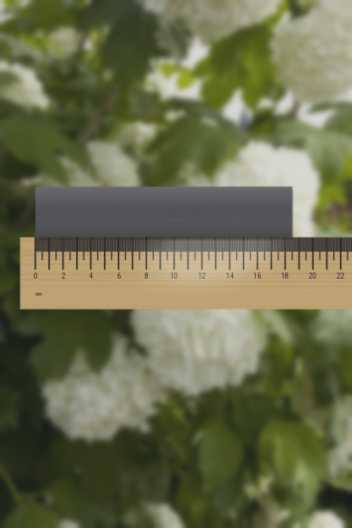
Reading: 18.5 cm
